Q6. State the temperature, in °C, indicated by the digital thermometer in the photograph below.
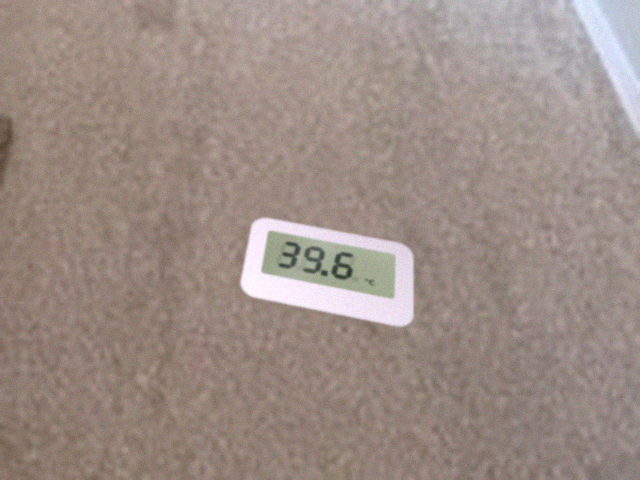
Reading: 39.6 °C
